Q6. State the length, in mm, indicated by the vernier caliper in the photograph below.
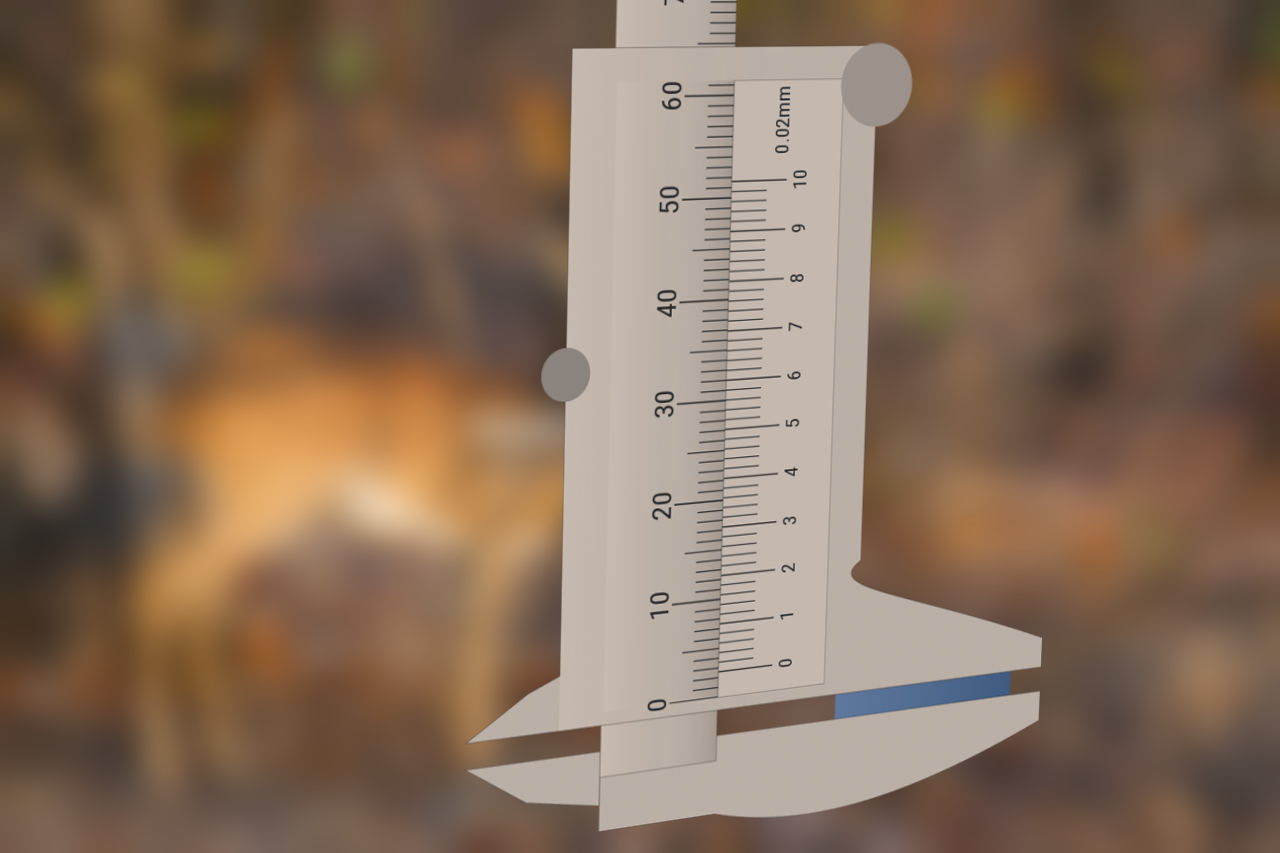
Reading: 2.6 mm
